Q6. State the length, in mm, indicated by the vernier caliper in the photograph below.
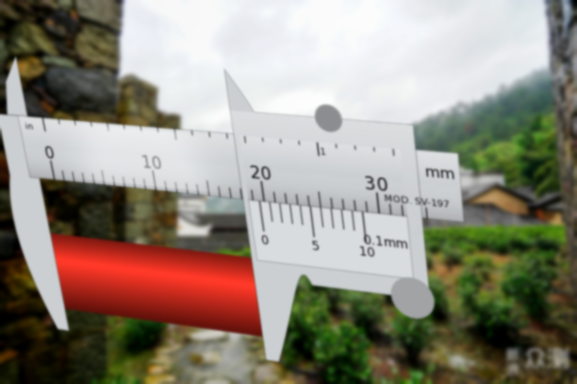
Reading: 19.6 mm
